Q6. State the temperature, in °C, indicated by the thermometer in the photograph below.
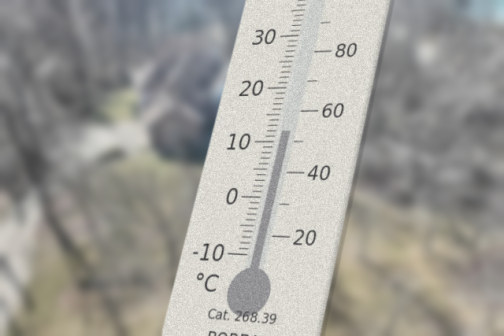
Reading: 12 °C
